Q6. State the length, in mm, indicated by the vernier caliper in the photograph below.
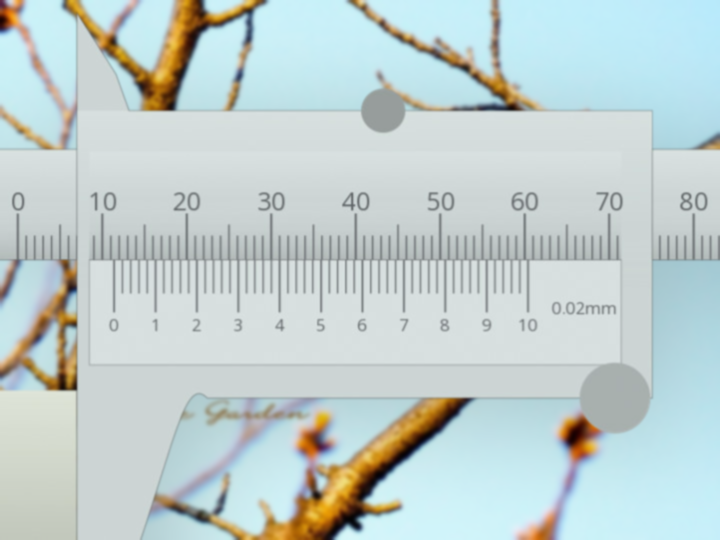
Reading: 11.4 mm
